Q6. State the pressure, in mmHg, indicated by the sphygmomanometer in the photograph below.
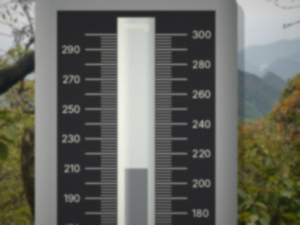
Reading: 210 mmHg
